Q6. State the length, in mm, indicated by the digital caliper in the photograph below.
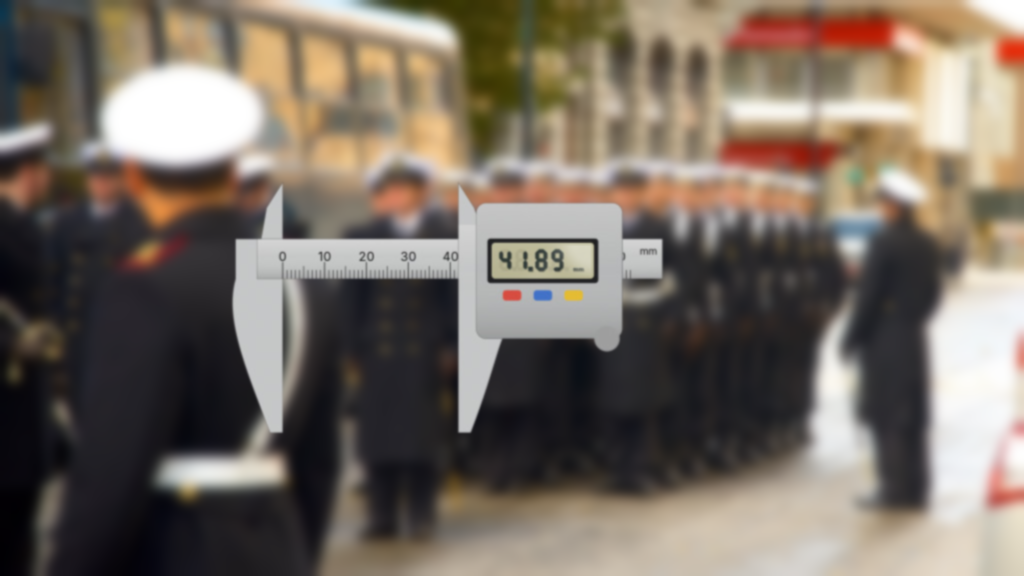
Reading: 41.89 mm
